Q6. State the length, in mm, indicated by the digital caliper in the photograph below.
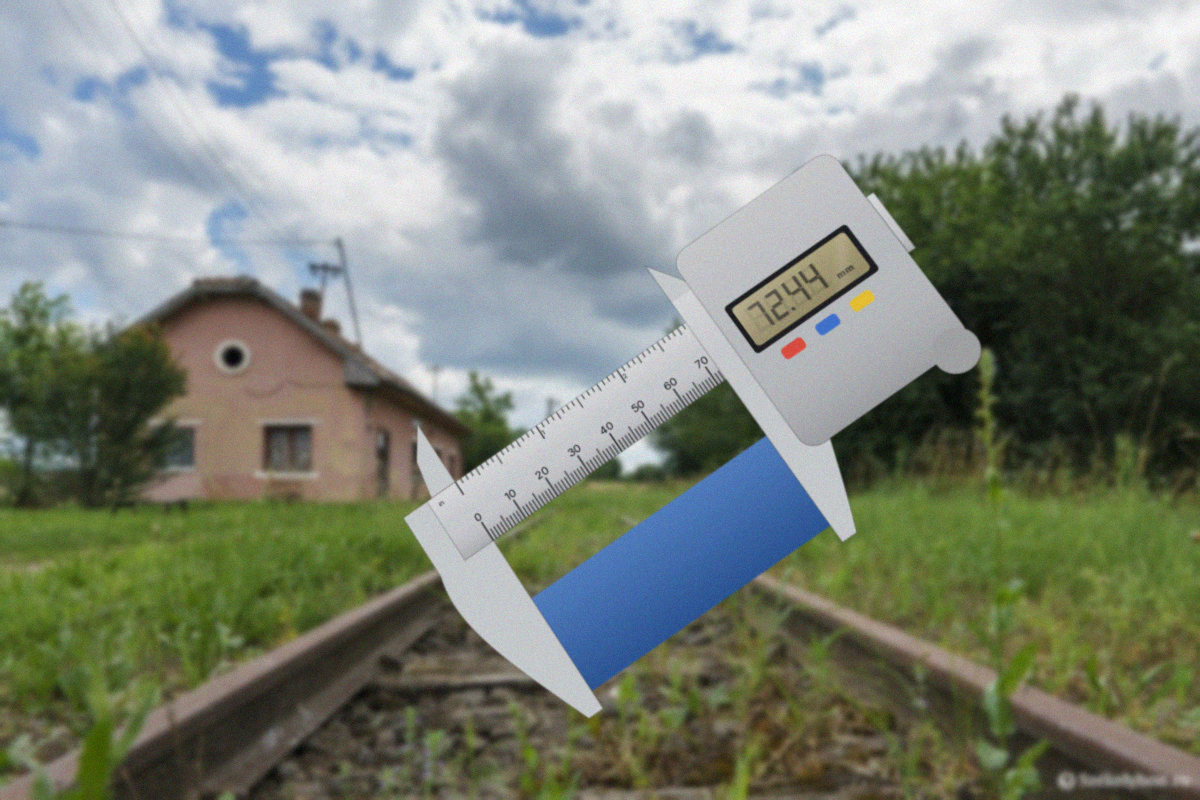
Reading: 72.44 mm
